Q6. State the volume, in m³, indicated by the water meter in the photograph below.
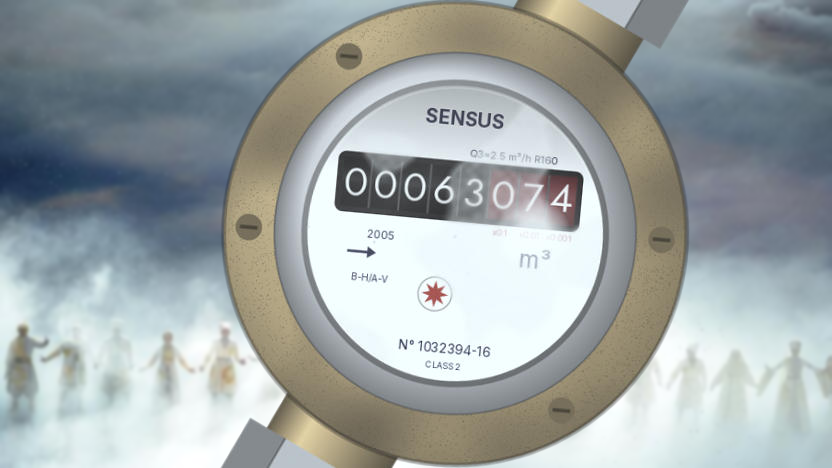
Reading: 63.074 m³
